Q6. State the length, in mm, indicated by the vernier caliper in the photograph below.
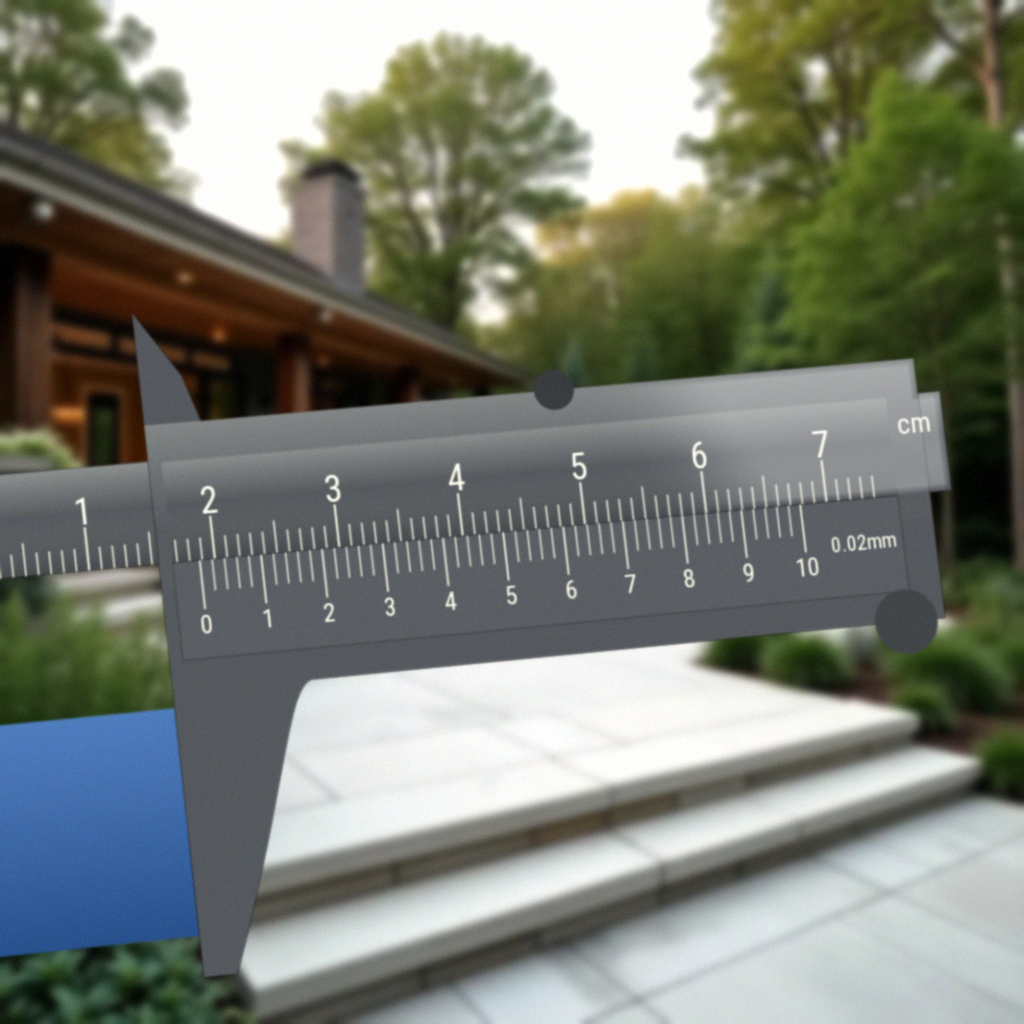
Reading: 18.8 mm
